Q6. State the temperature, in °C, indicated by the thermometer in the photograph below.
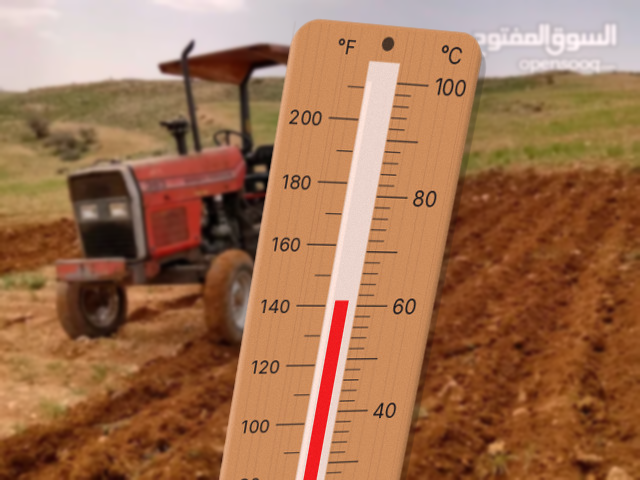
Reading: 61 °C
